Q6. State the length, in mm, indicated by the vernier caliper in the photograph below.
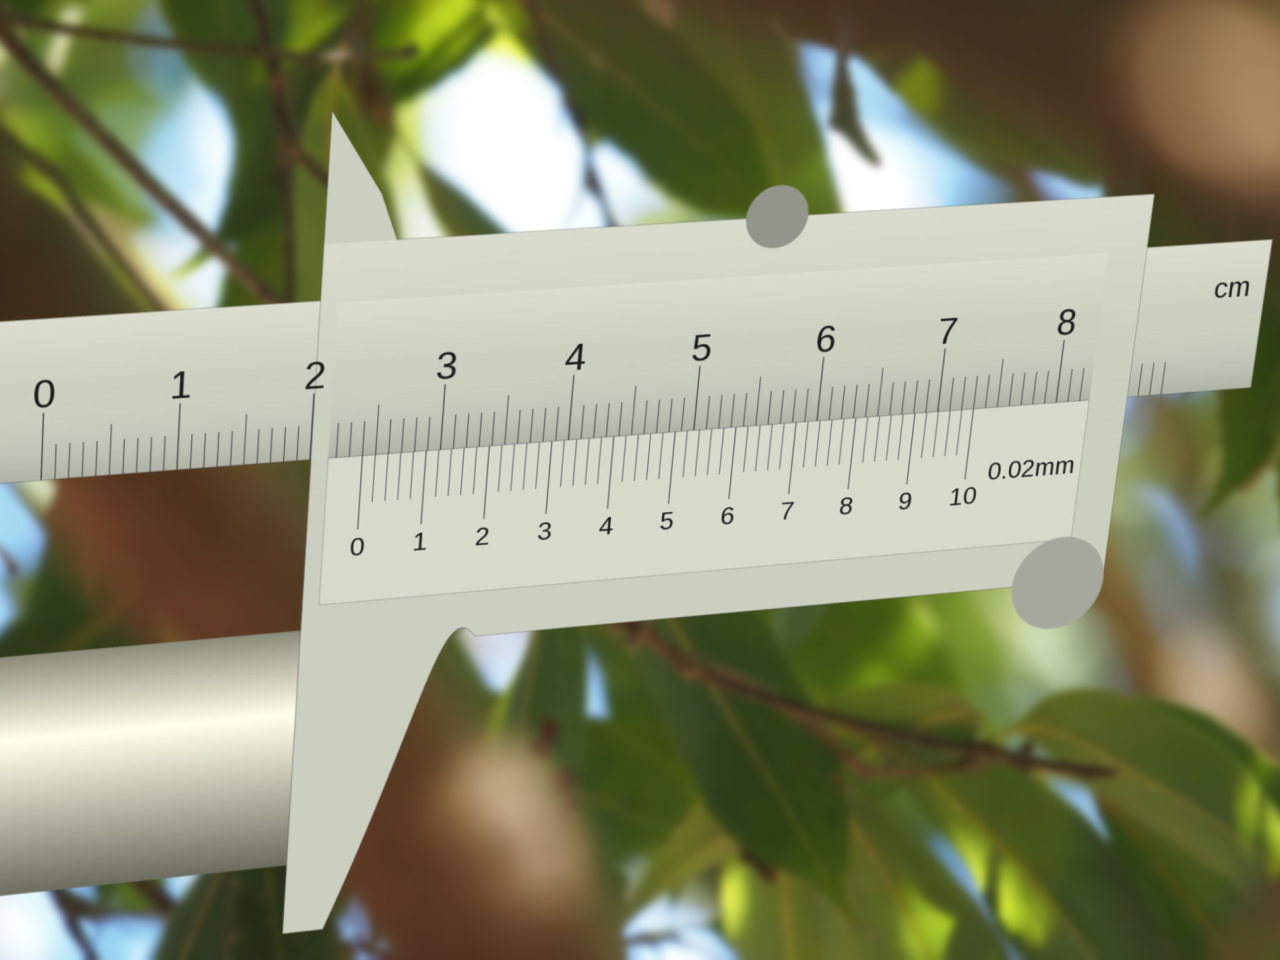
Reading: 24.0 mm
